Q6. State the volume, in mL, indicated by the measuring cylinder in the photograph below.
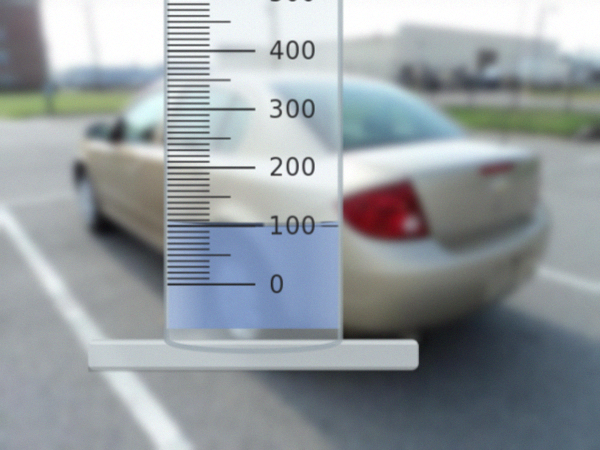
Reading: 100 mL
